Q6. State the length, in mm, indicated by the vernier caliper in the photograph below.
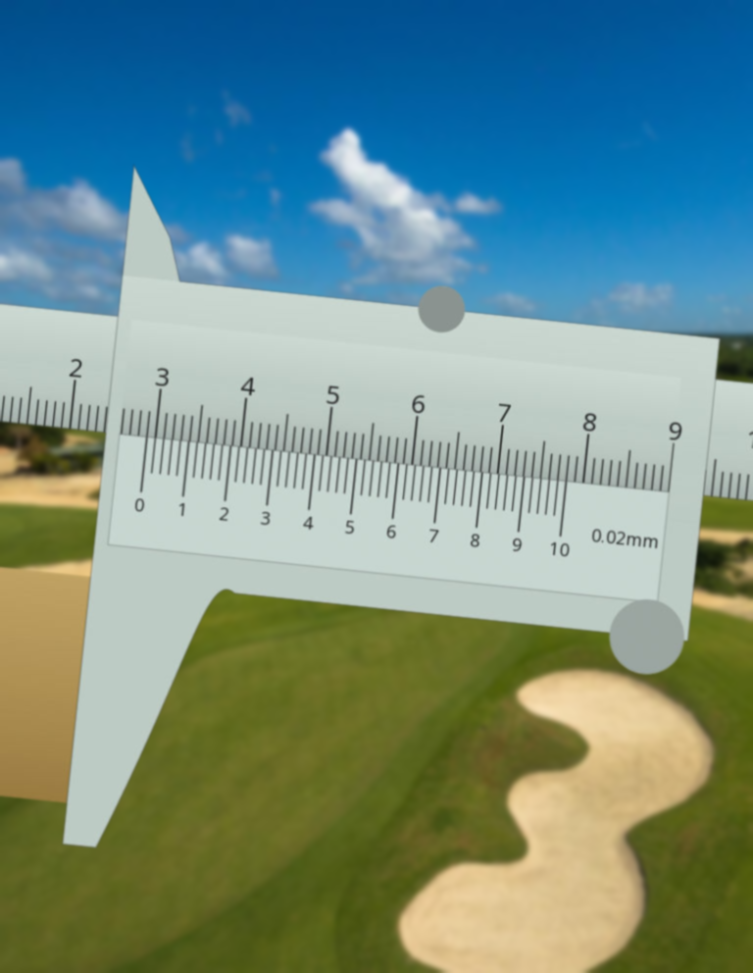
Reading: 29.0 mm
